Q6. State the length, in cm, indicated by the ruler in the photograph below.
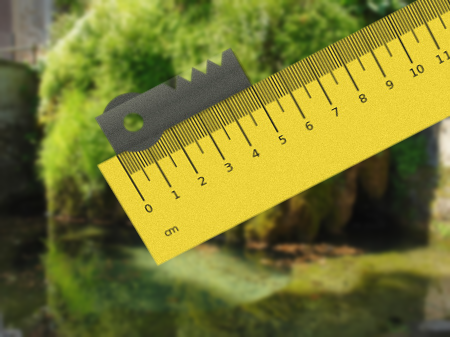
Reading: 5 cm
